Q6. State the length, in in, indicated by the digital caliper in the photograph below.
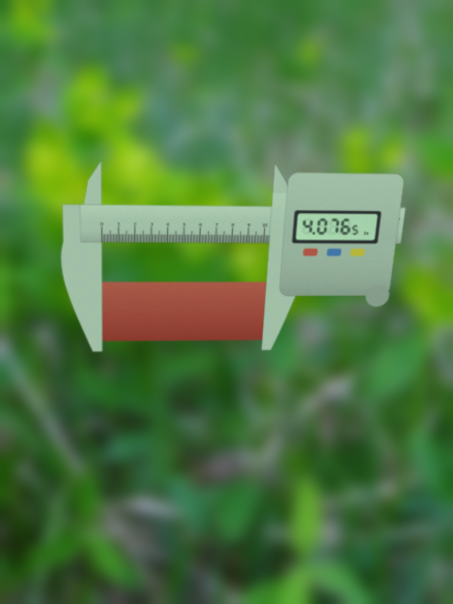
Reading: 4.0765 in
